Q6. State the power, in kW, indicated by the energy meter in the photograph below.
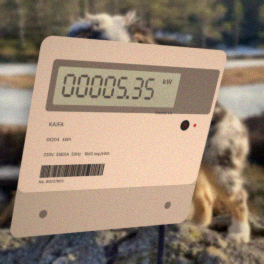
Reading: 5.35 kW
